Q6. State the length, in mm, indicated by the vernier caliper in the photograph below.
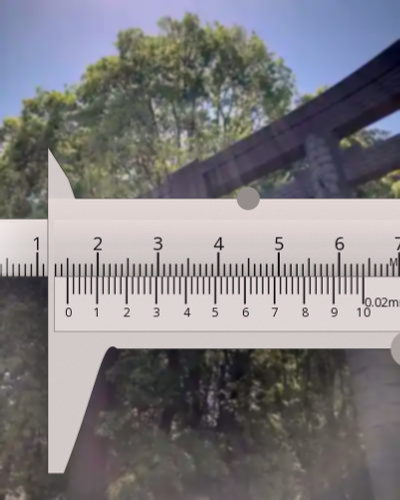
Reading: 15.0 mm
